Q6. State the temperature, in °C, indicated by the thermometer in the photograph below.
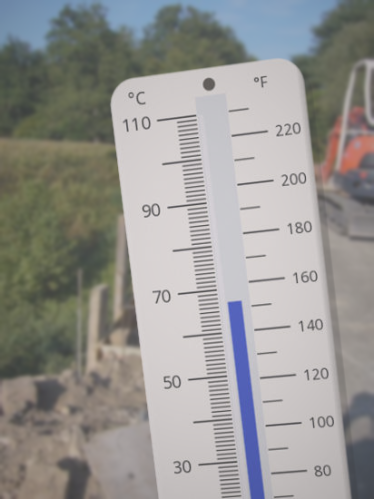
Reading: 67 °C
